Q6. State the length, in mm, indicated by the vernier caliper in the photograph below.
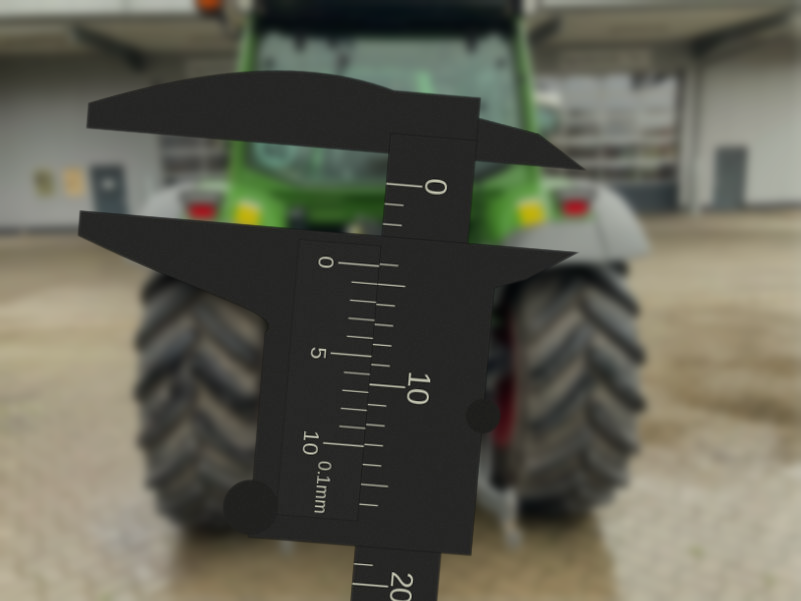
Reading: 4.1 mm
